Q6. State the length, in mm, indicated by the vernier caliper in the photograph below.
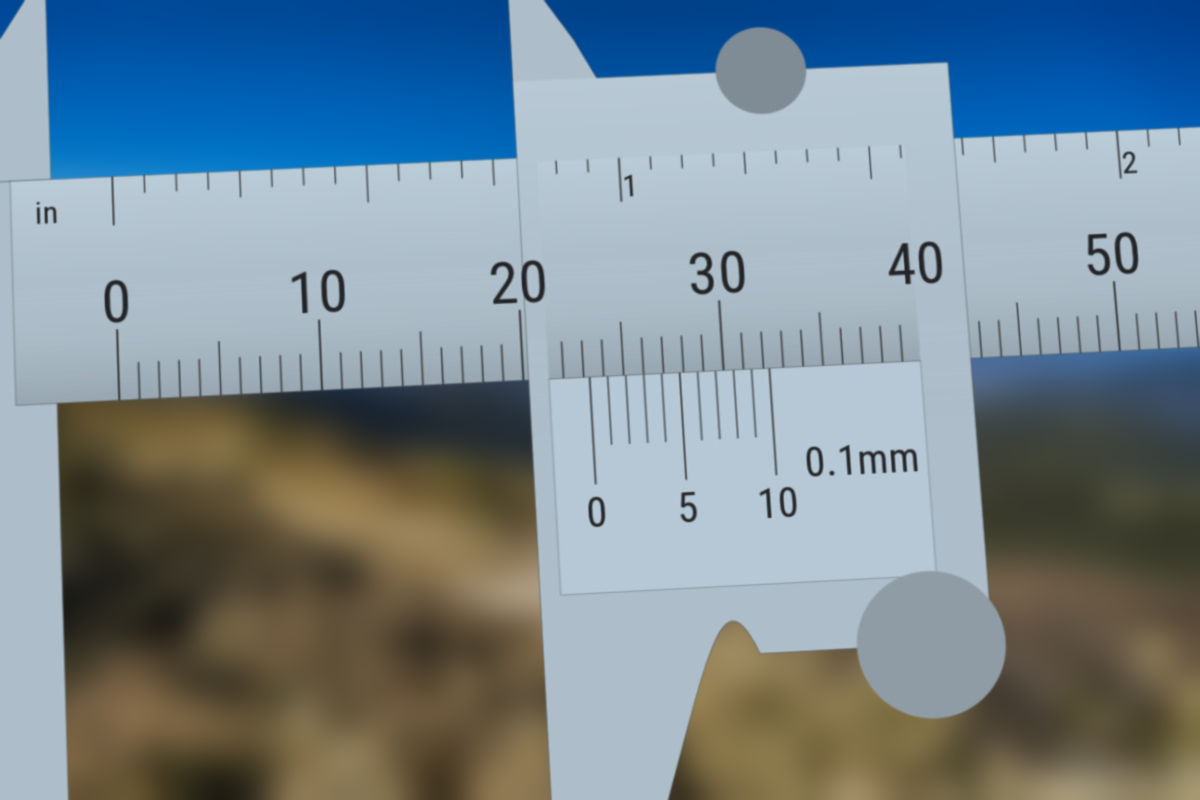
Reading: 23.3 mm
